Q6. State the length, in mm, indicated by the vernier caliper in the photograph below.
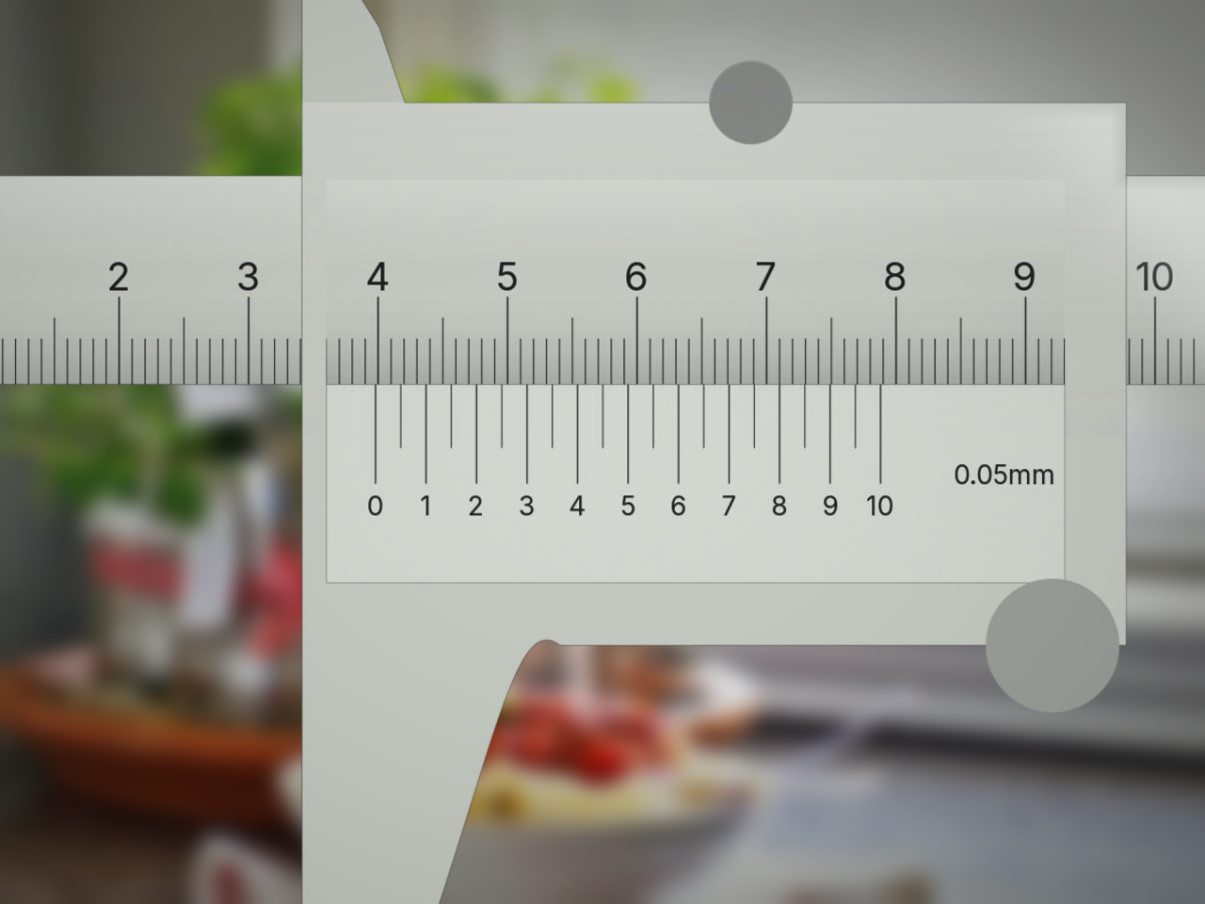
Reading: 39.8 mm
